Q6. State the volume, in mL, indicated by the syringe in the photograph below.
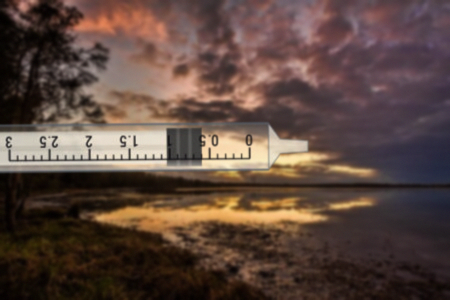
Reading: 0.6 mL
